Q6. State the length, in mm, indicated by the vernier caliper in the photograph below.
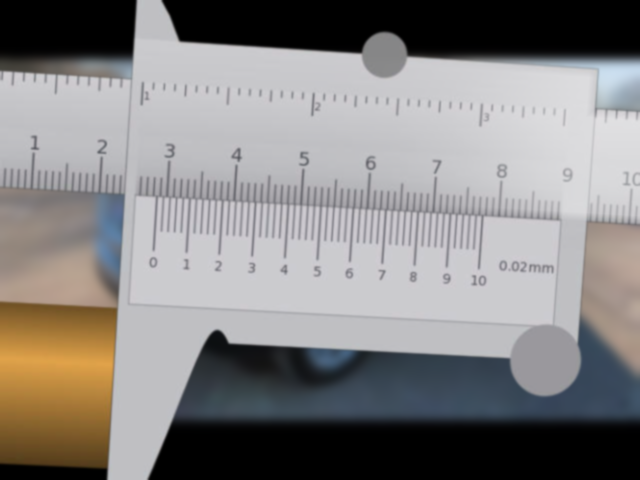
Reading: 28.5 mm
